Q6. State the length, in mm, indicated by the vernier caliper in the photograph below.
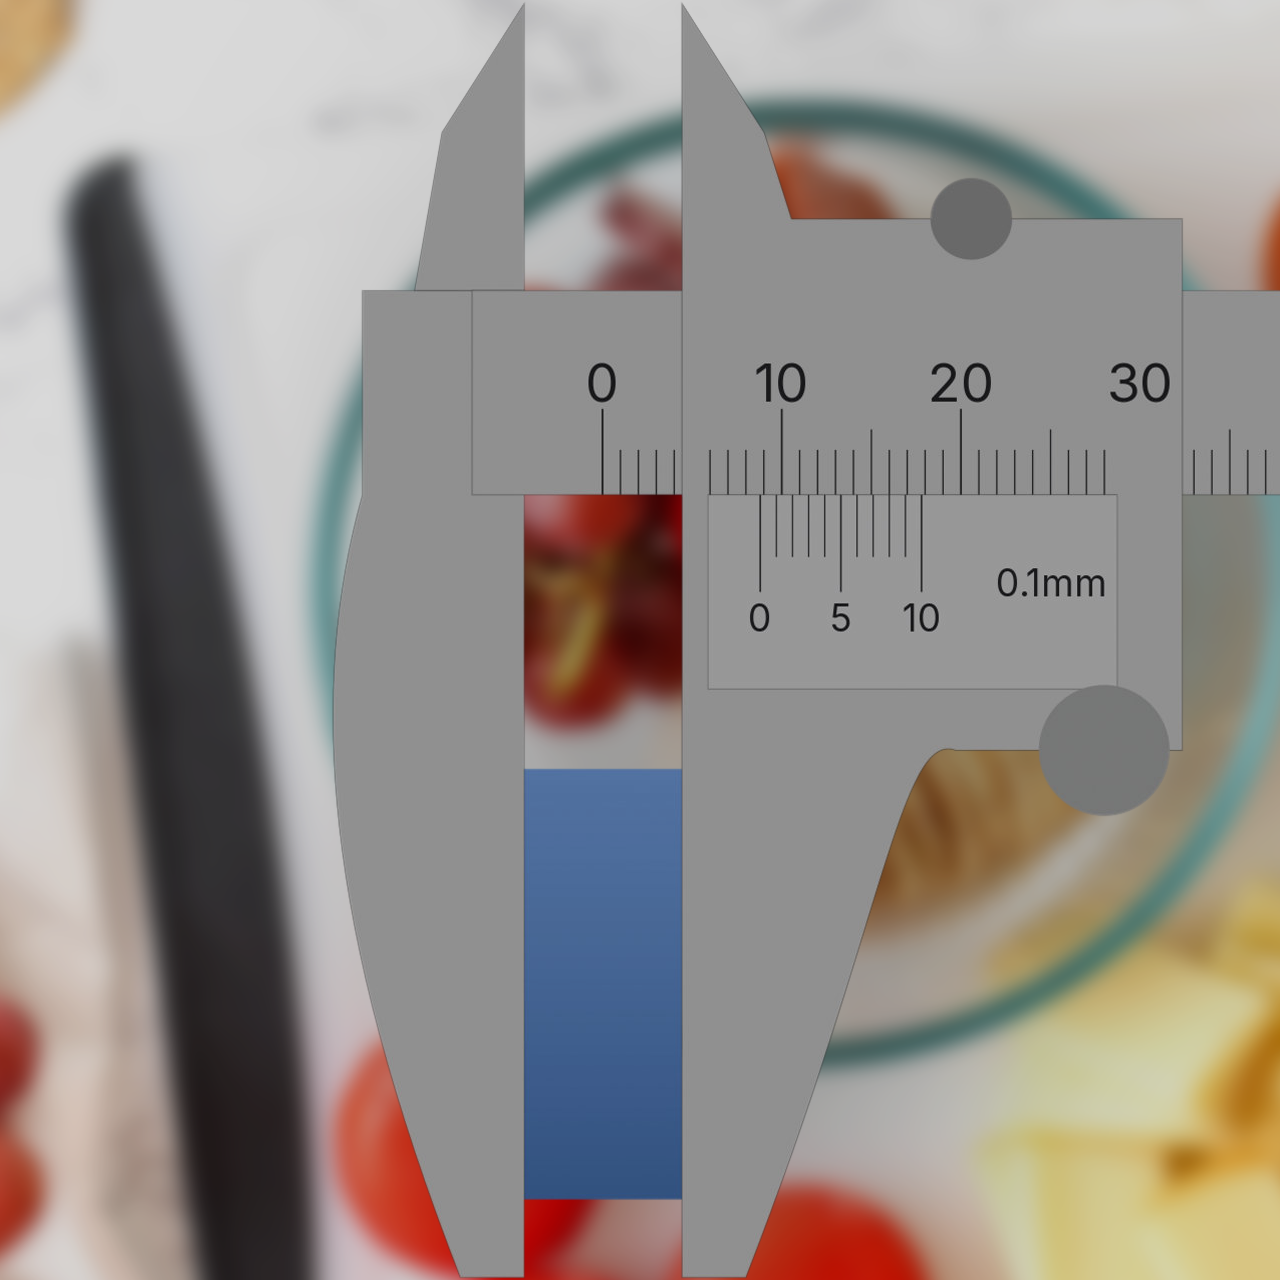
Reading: 8.8 mm
